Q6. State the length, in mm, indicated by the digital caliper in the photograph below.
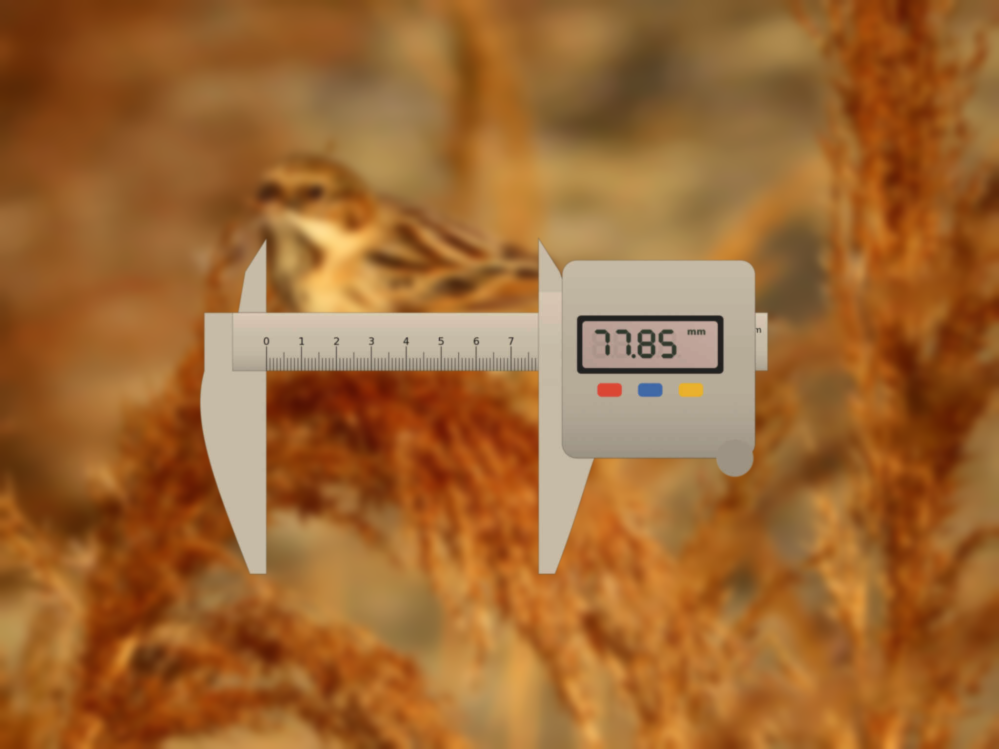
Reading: 77.85 mm
